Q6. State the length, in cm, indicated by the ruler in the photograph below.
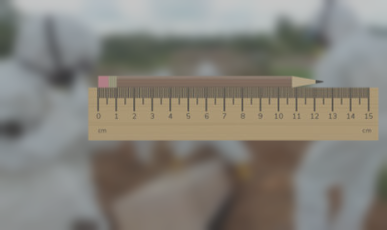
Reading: 12.5 cm
